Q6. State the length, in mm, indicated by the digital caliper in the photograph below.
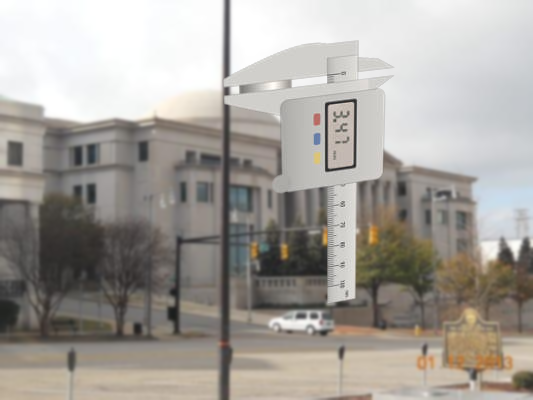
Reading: 3.47 mm
